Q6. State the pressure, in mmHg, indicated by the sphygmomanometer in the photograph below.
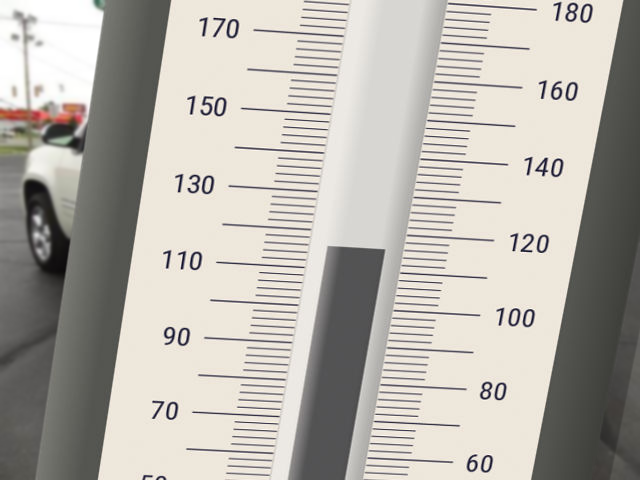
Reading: 116 mmHg
